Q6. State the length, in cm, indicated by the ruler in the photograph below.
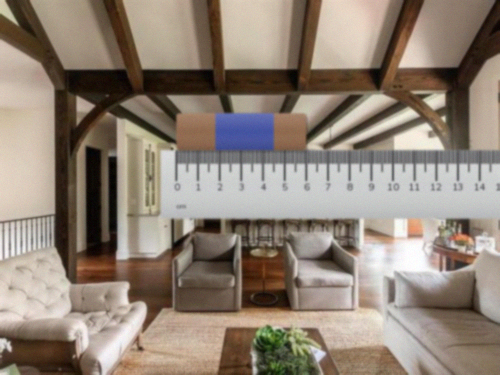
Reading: 6 cm
